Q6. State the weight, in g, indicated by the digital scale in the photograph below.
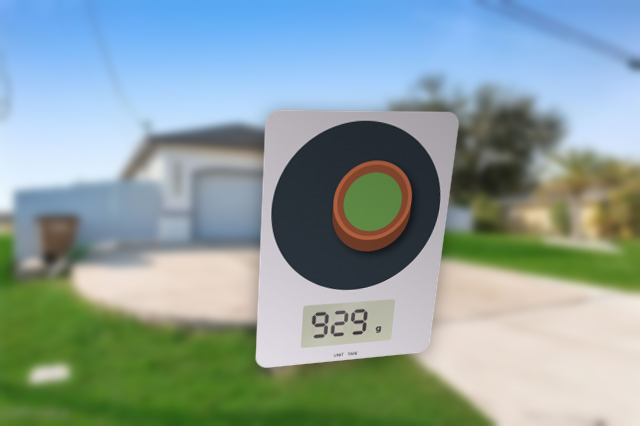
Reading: 929 g
